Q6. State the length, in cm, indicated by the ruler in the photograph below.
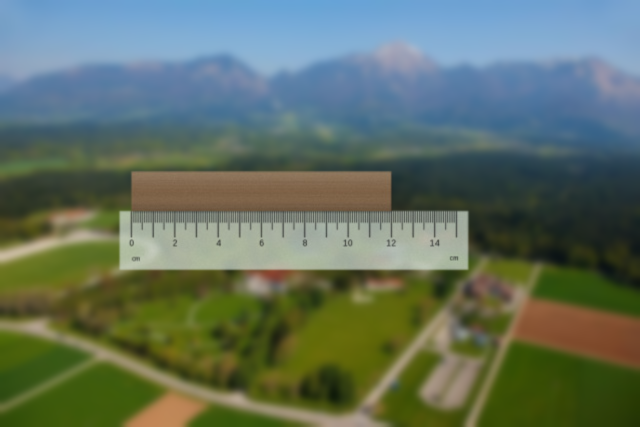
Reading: 12 cm
